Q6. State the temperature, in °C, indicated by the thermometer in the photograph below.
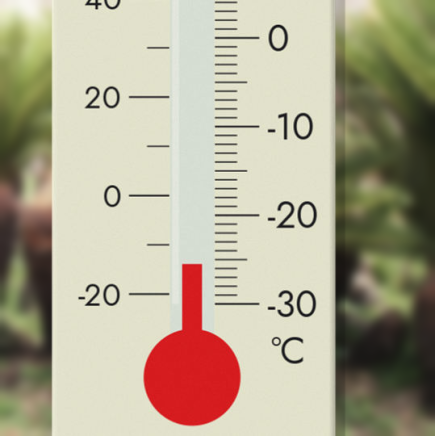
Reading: -25.5 °C
